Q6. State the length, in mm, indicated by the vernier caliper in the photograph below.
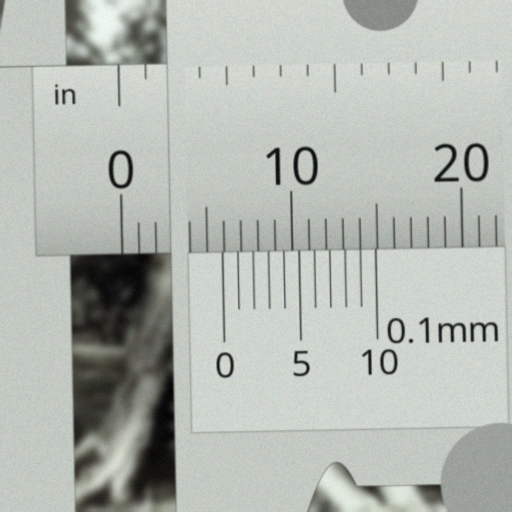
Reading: 5.9 mm
